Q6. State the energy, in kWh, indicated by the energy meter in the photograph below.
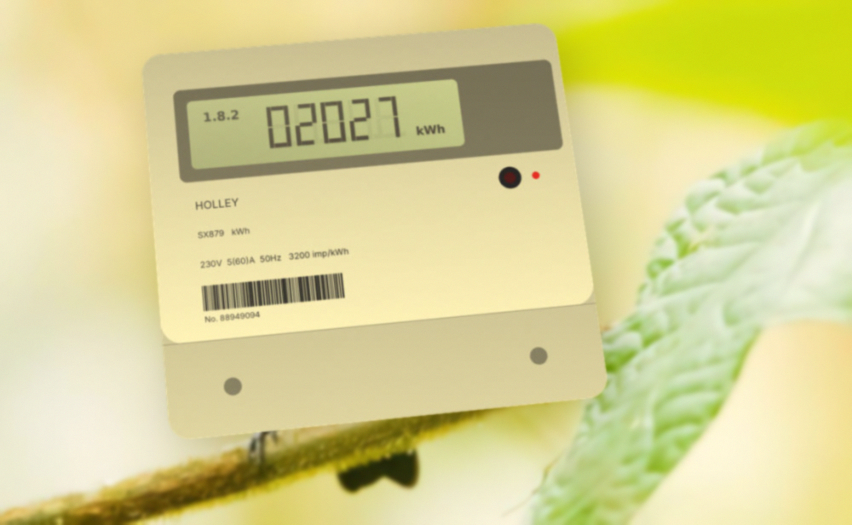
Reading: 2027 kWh
